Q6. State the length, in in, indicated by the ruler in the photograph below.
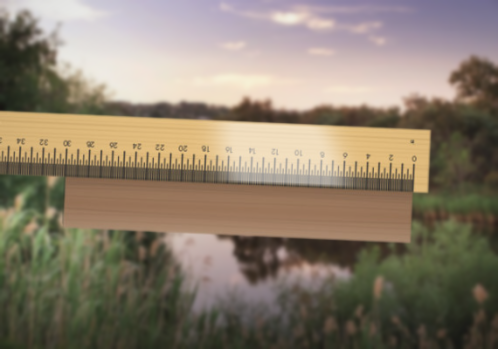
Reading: 30 in
